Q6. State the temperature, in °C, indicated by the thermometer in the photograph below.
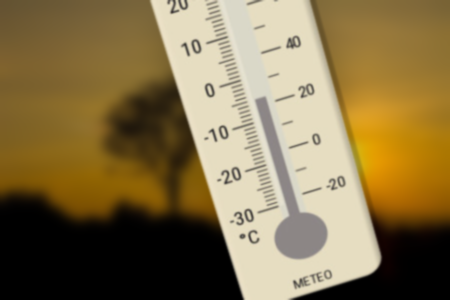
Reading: -5 °C
